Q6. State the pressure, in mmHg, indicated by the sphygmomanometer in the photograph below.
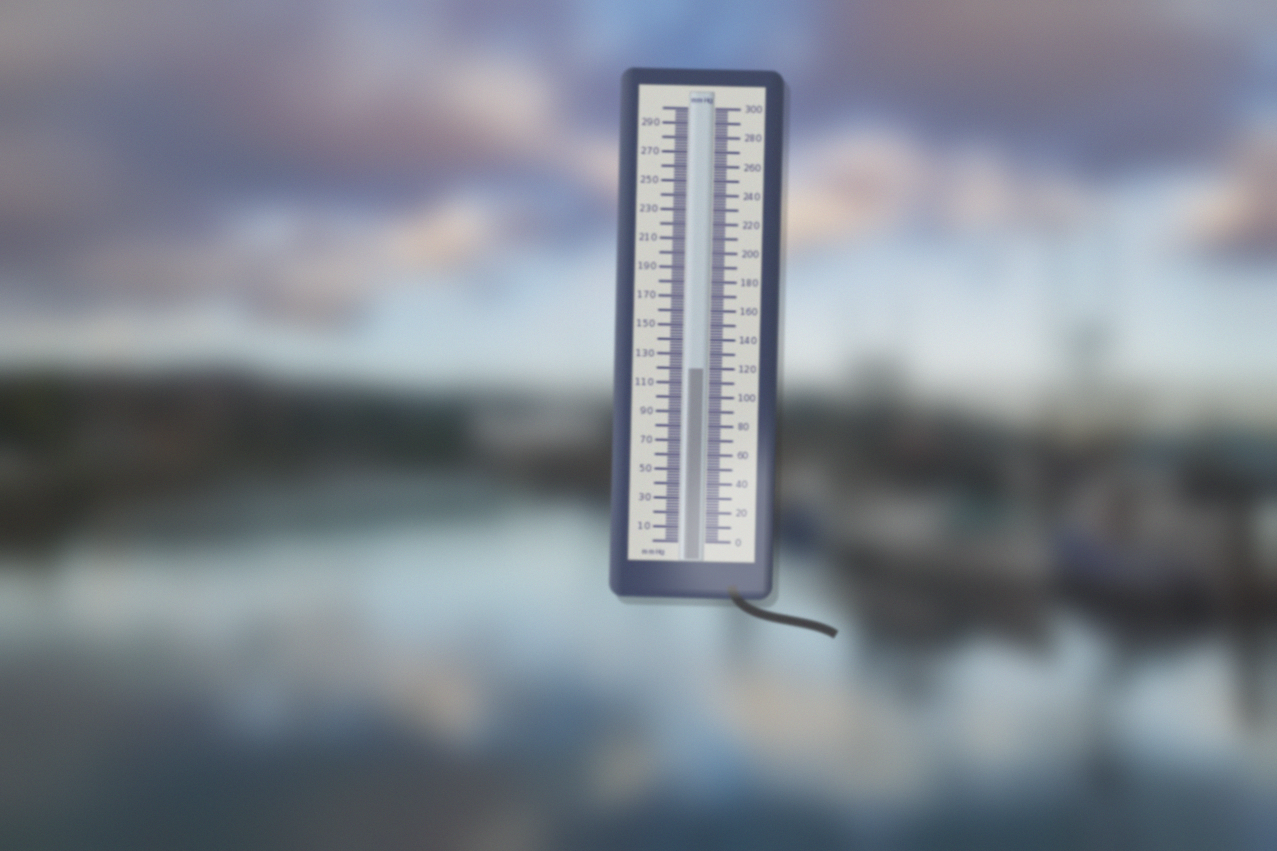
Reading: 120 mmHg
